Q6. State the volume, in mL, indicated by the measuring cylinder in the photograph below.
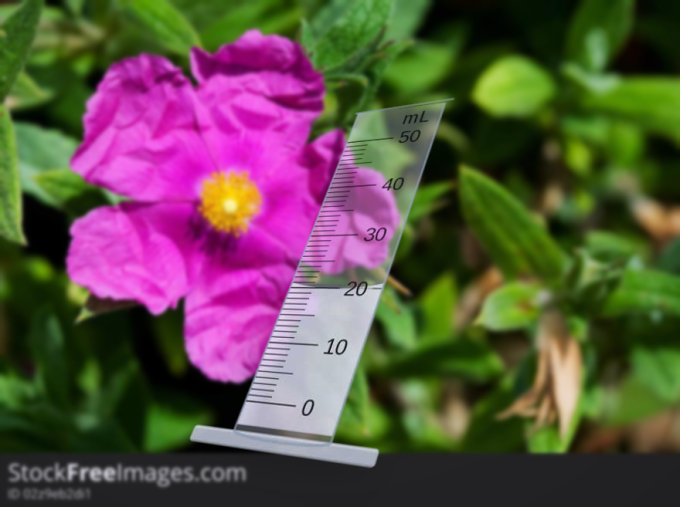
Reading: 20 mL
